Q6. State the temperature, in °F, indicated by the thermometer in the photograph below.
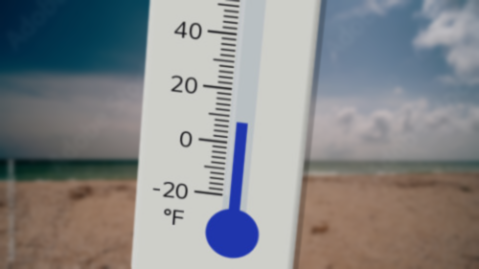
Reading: 8 °F
